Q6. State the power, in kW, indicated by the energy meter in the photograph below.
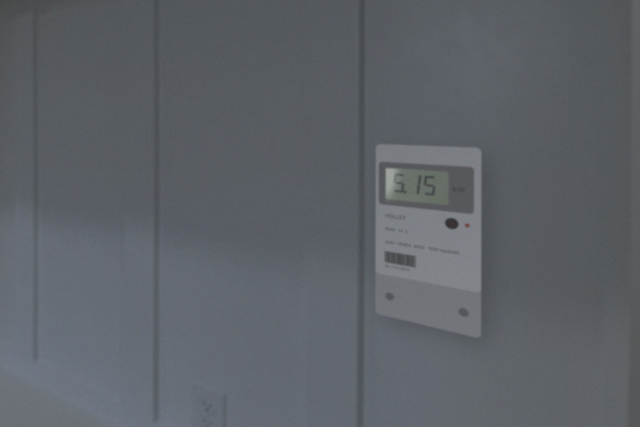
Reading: 5.15 kW
